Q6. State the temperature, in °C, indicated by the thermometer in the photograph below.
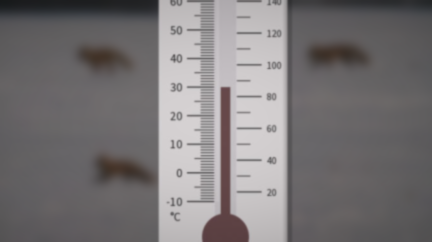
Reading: 30 °C
